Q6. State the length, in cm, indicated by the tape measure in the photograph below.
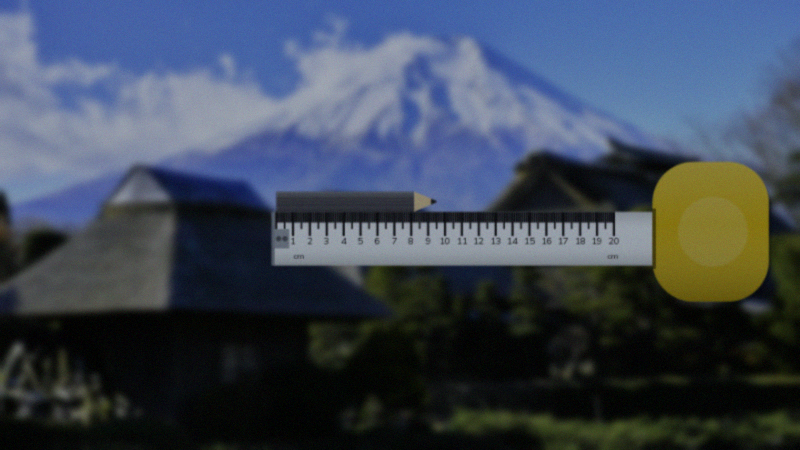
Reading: 9.5 cm
